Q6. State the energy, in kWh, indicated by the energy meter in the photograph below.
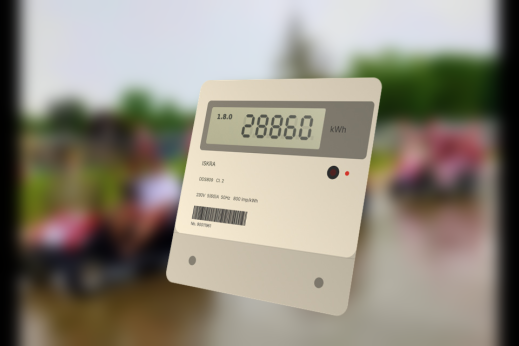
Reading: 28860 kWh
